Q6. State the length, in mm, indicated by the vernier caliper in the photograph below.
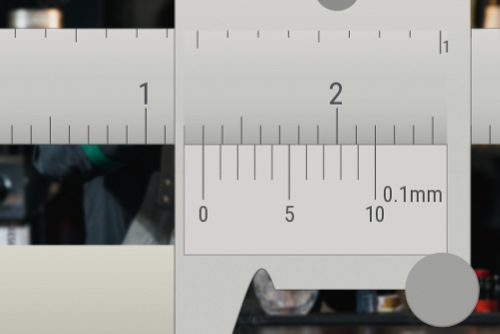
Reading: 13.0 mm
